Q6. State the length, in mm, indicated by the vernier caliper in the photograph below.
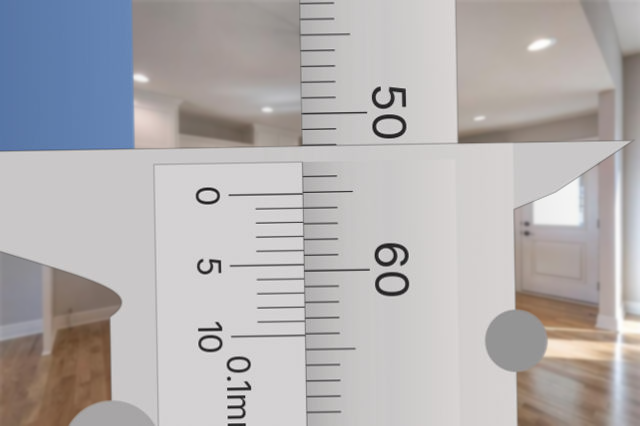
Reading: 55.1 mm
